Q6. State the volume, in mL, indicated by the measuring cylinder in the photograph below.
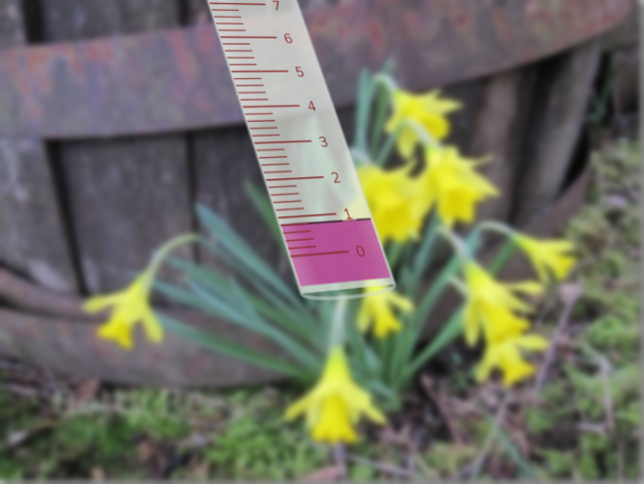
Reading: 0.8 mL
